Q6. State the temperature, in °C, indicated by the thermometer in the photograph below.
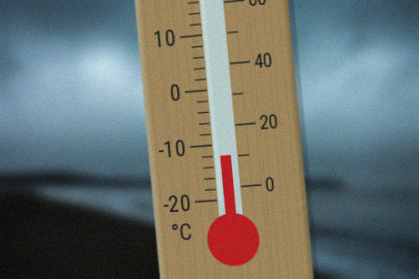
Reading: -12 °C
